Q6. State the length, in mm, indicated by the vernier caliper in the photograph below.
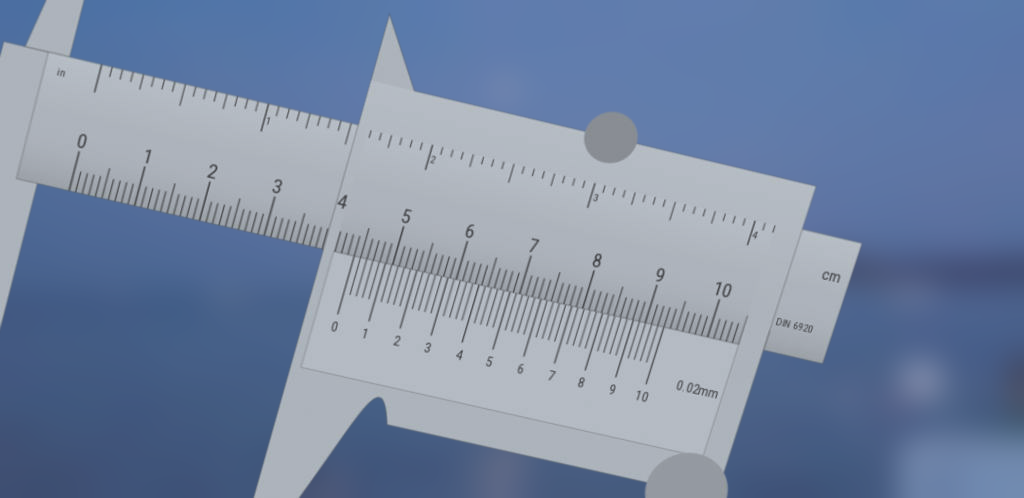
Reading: 44.0 mm
